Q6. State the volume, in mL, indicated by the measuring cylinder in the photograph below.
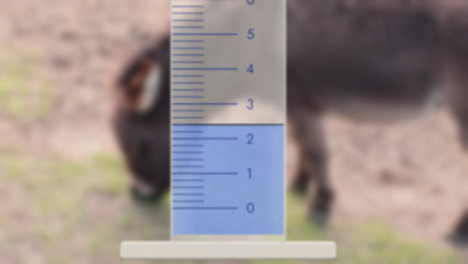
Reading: 2.4 mL
